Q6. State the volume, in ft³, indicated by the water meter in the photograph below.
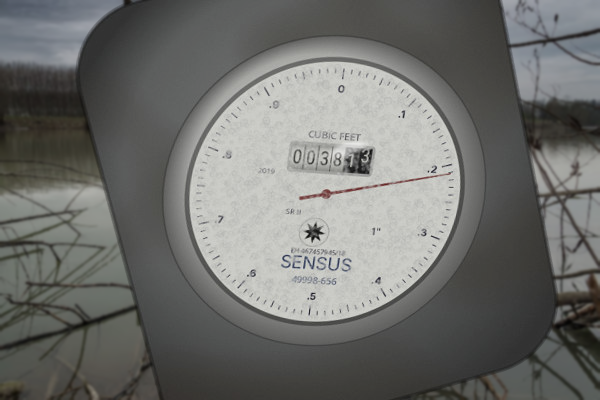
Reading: 3813.21 ft³
